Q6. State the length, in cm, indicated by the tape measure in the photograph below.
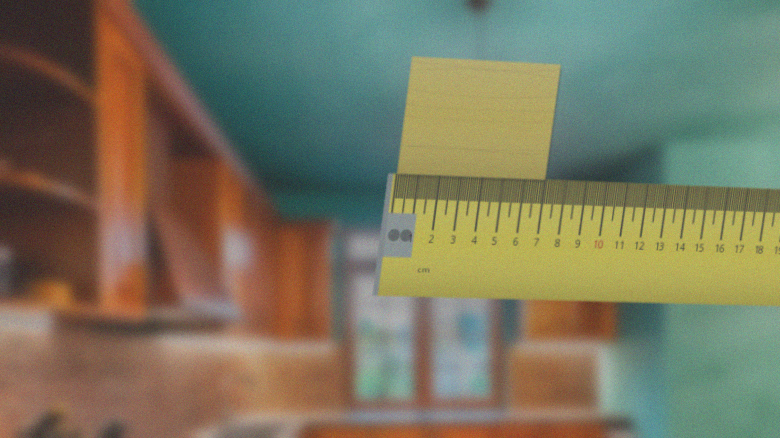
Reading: 7 cm
